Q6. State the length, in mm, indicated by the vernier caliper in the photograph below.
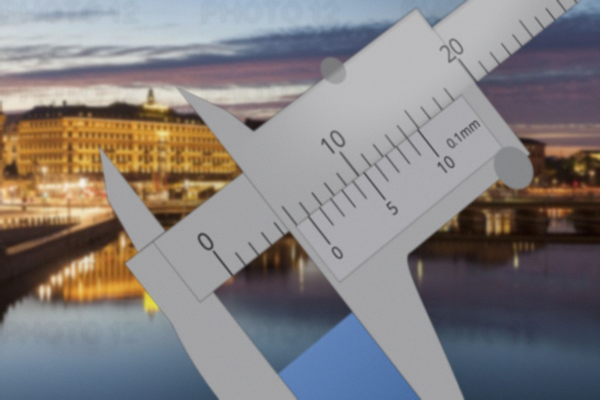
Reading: 5.9 mm
